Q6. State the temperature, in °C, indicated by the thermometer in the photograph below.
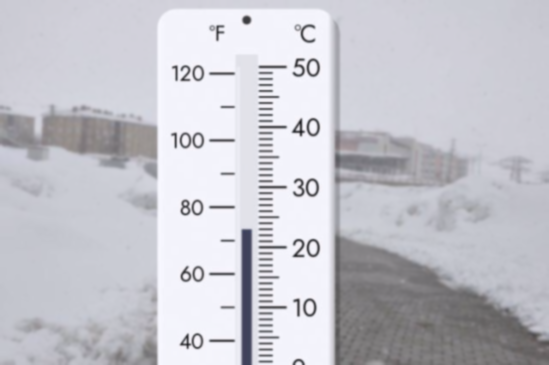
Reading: 23 °C
